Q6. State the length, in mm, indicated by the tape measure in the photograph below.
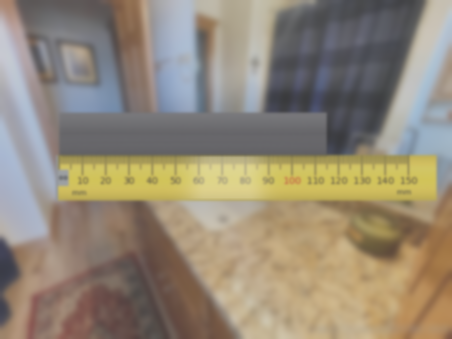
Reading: 115 mm
